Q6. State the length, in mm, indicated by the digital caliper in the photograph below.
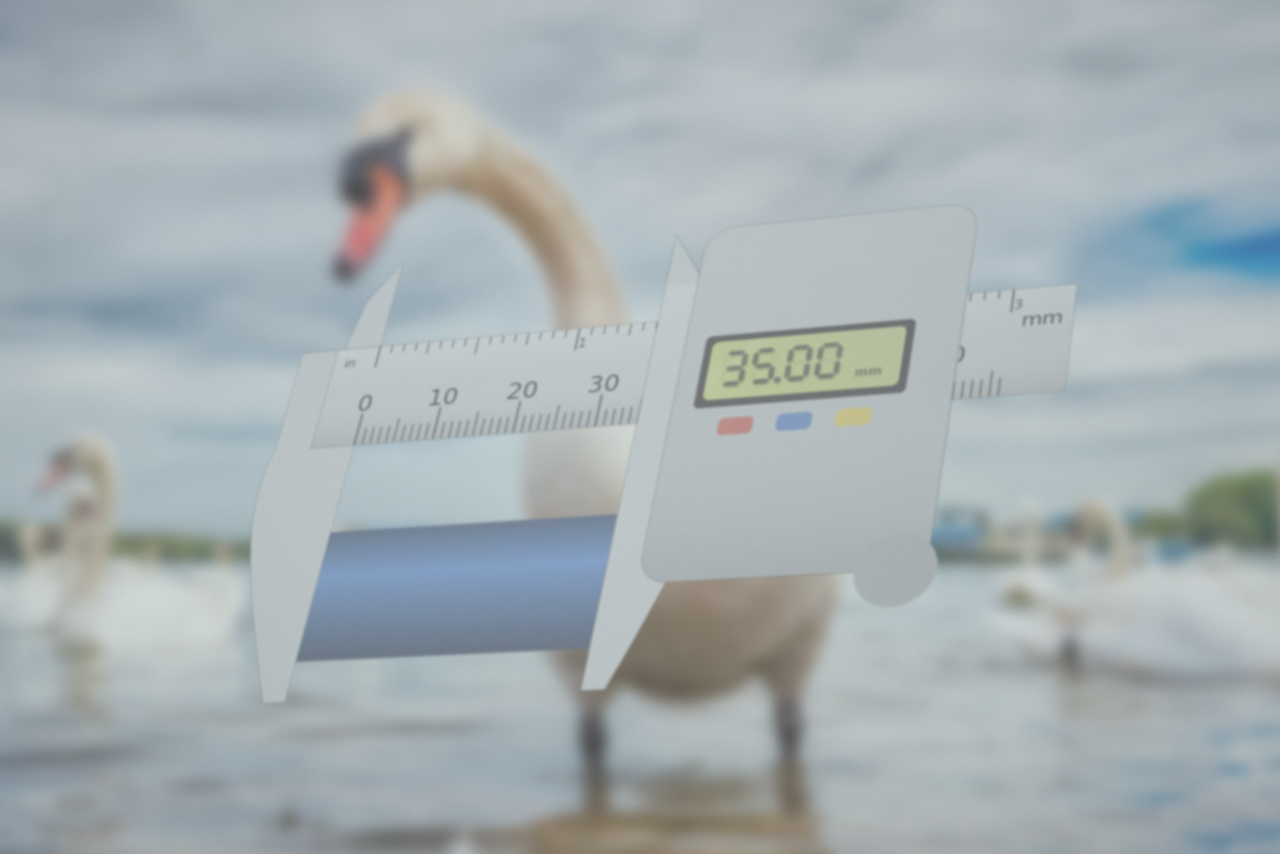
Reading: 35.00 mm
